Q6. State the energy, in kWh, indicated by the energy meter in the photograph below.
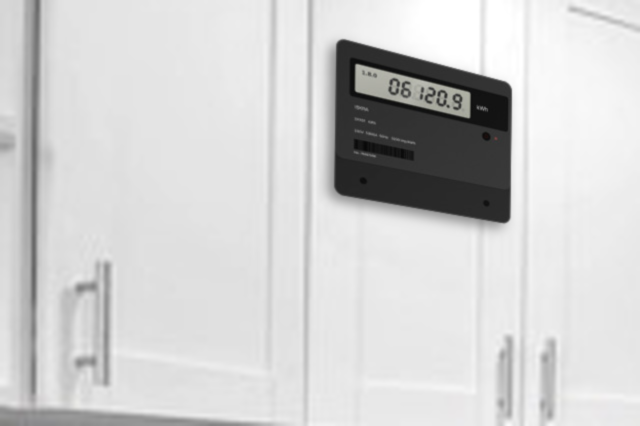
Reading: 6120.9 kWh
